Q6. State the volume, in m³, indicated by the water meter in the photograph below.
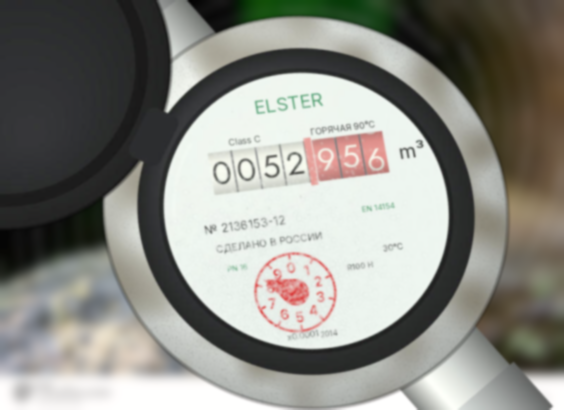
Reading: 52.9558 m³
